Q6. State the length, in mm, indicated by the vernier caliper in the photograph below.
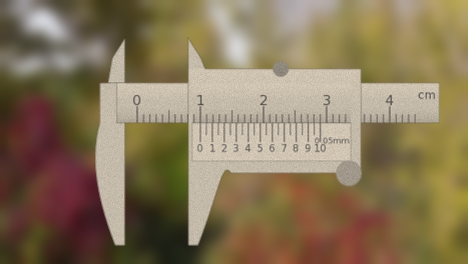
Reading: 10.0 mm
